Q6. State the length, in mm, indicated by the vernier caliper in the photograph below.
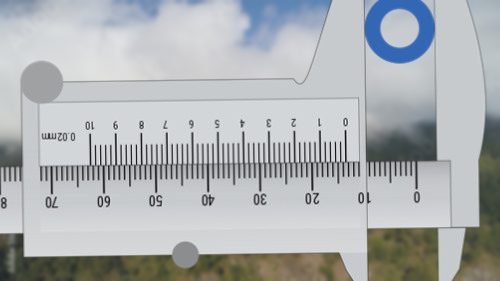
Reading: 13.5 mm
